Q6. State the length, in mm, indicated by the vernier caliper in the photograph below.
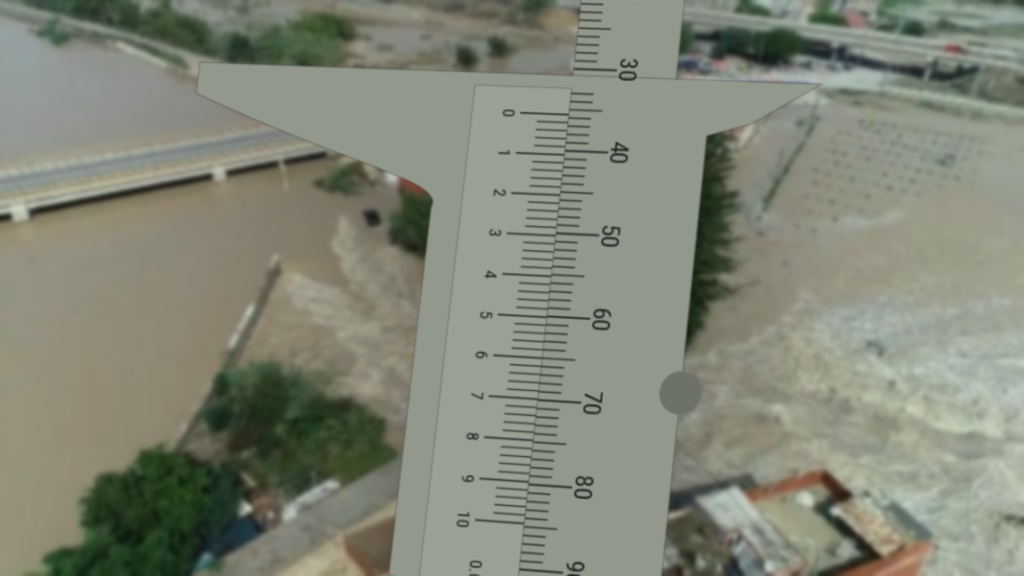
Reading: 35.6 mm
